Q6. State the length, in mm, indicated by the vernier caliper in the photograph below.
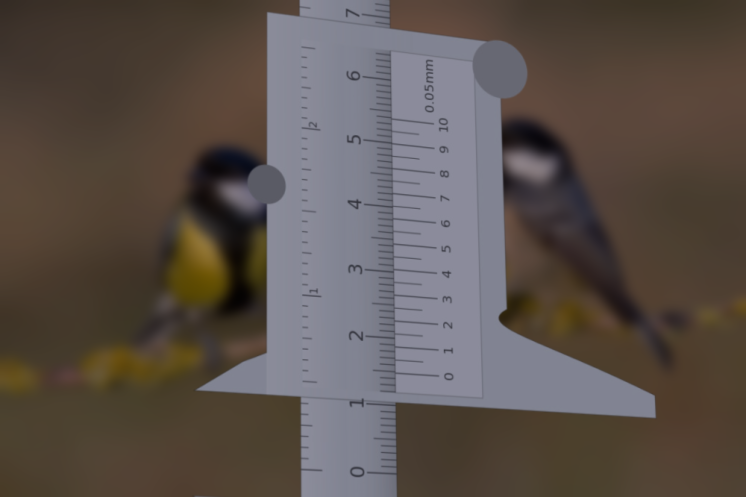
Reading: 14.8 mm
